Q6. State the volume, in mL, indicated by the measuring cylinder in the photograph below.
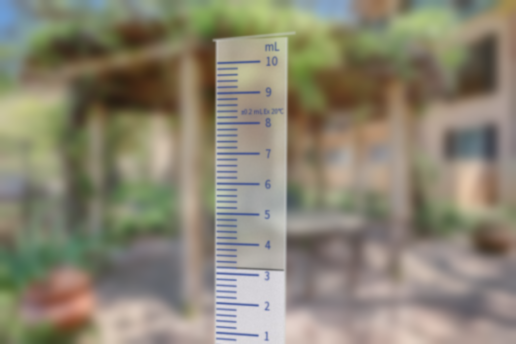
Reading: 3.2 mL
